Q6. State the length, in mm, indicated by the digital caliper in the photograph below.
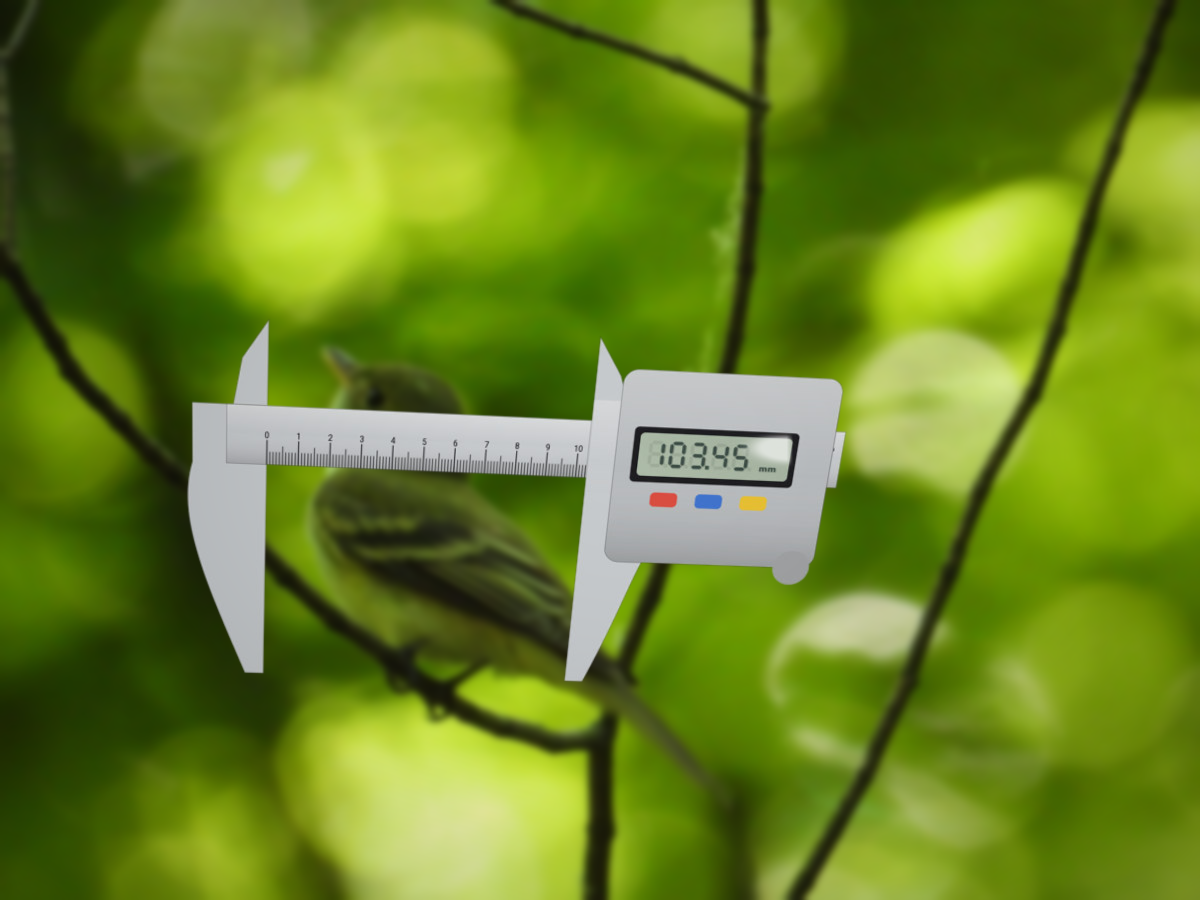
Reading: 103.45 mm
